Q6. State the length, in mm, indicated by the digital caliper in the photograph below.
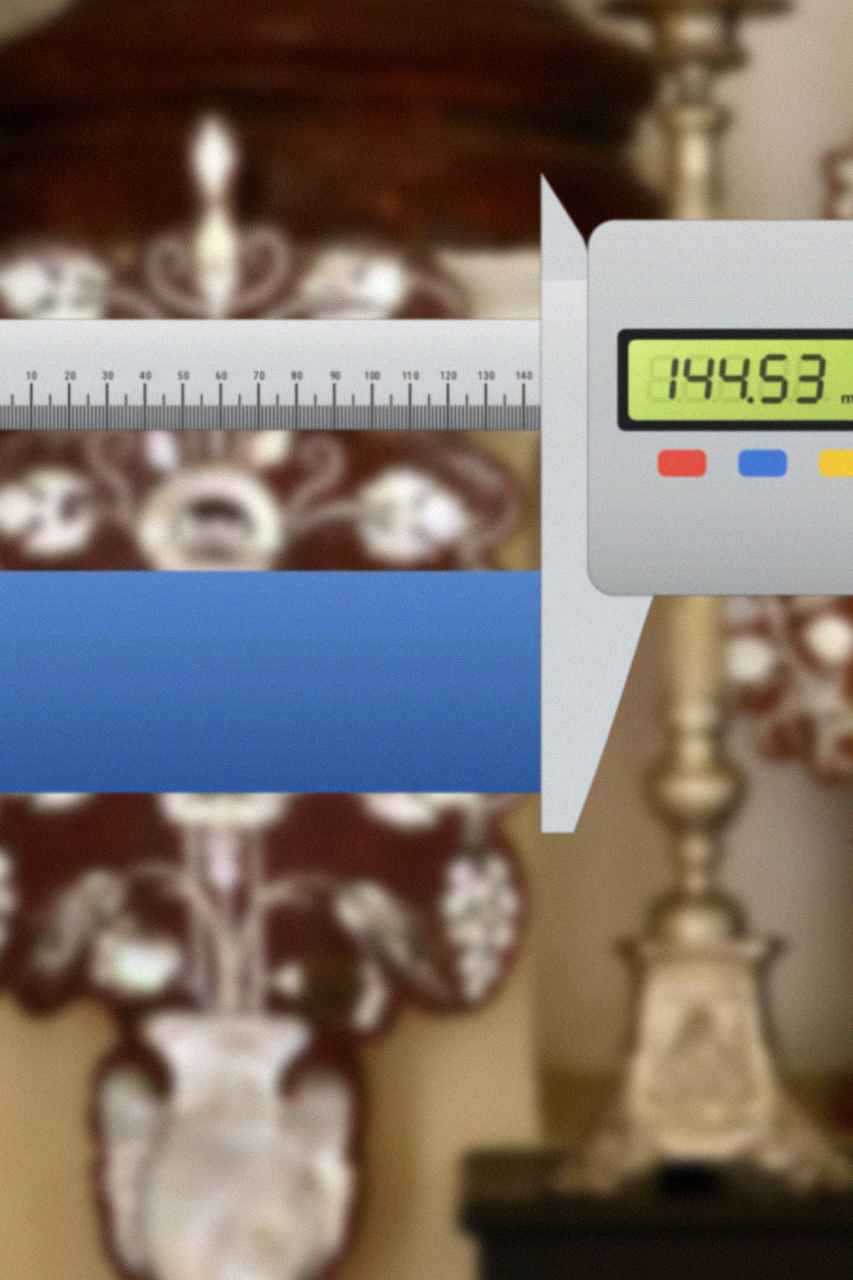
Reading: 144.53 mm
